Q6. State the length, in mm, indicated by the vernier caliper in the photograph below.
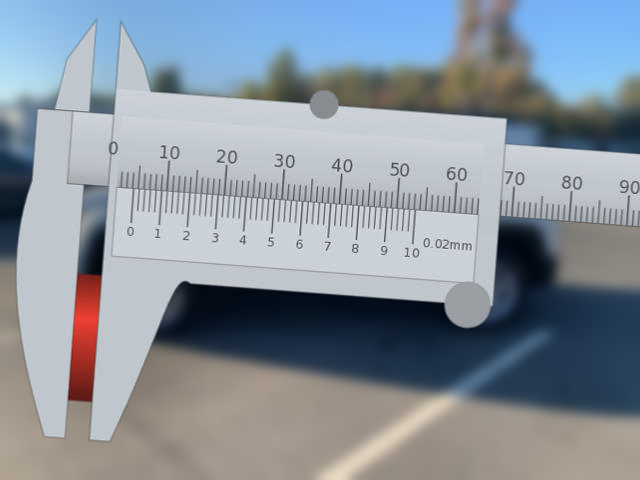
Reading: 4.2 mm
